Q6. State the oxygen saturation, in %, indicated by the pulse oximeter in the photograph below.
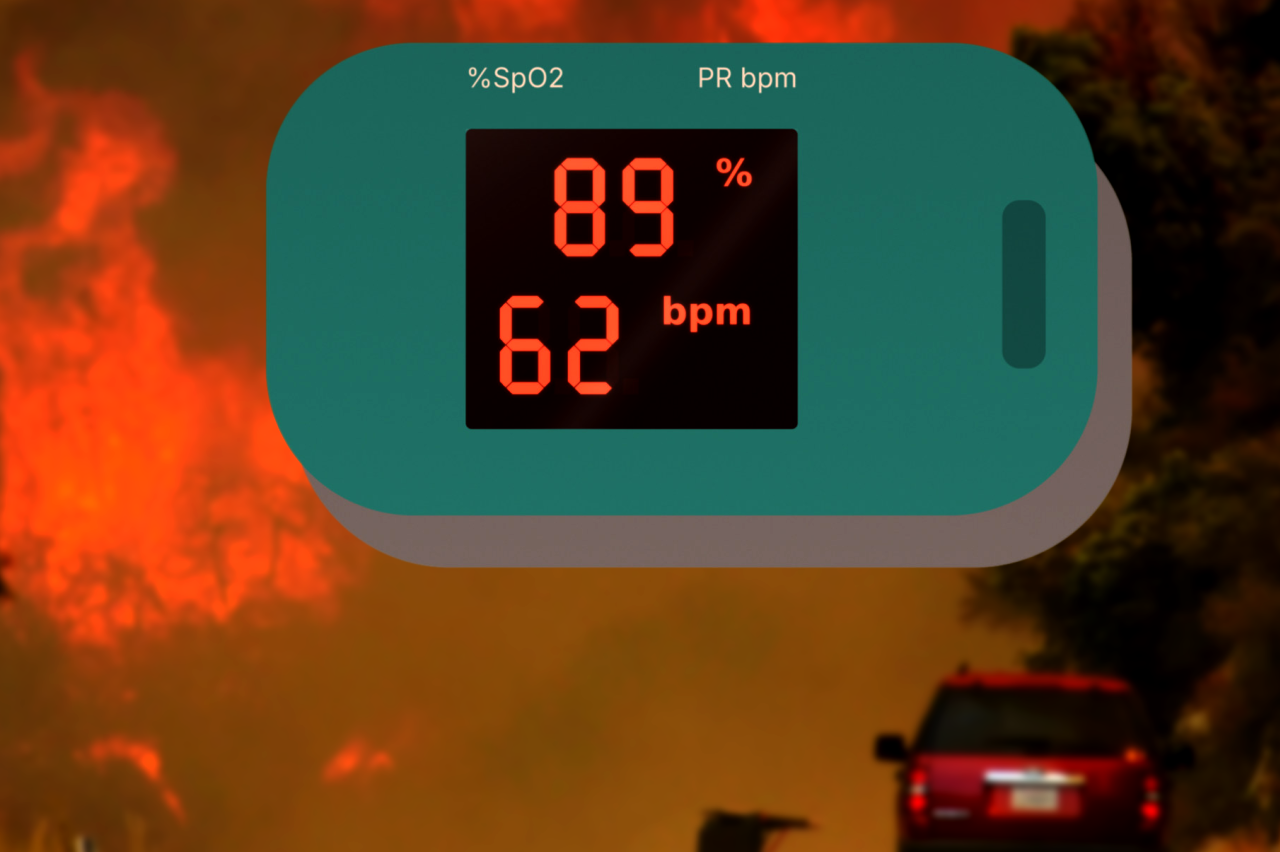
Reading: 89 %
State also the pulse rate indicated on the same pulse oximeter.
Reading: 62 bpm
